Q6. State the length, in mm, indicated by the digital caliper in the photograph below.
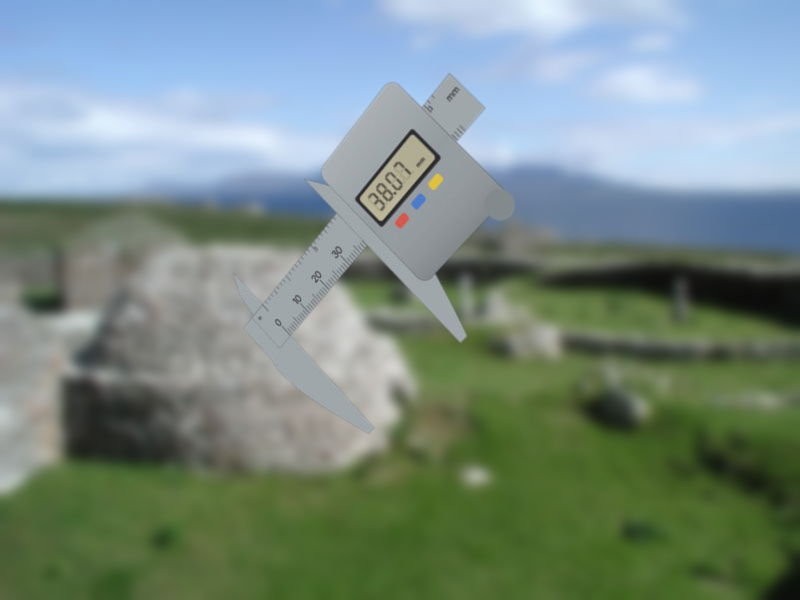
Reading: 38.07 mm
